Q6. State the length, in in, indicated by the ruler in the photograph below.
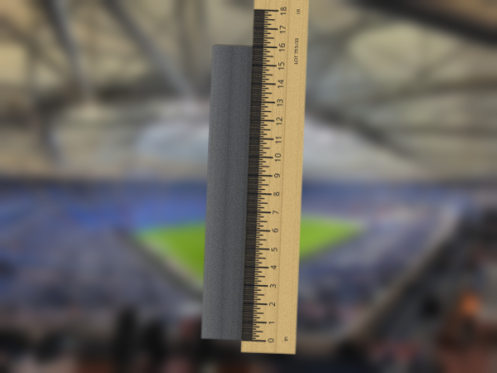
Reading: 16 in
